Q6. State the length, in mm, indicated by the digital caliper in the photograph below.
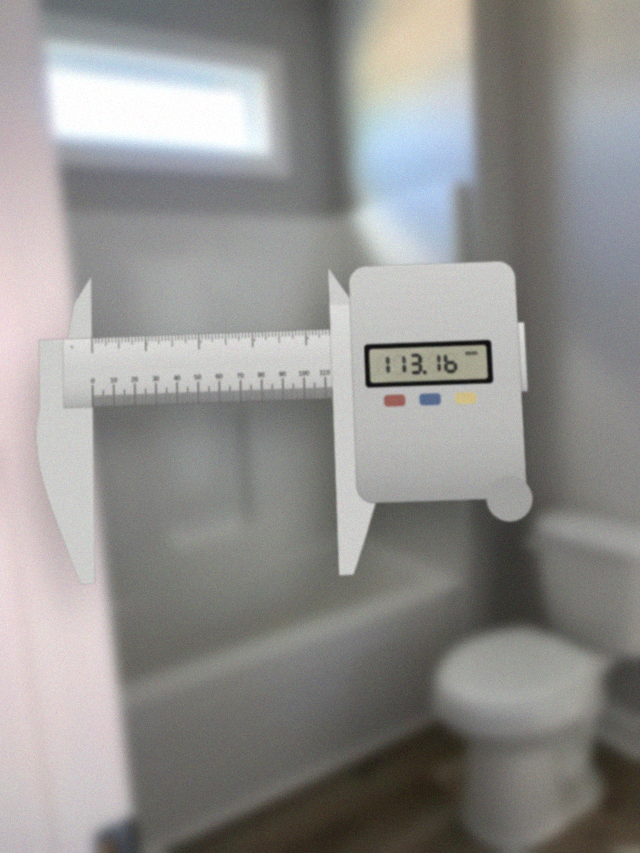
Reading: 113.16 mm
